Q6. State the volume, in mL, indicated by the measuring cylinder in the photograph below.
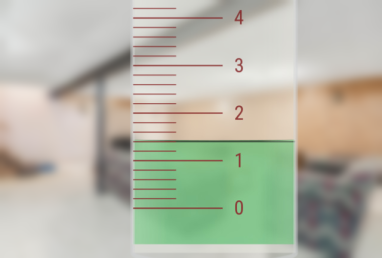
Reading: 1.4 mL
